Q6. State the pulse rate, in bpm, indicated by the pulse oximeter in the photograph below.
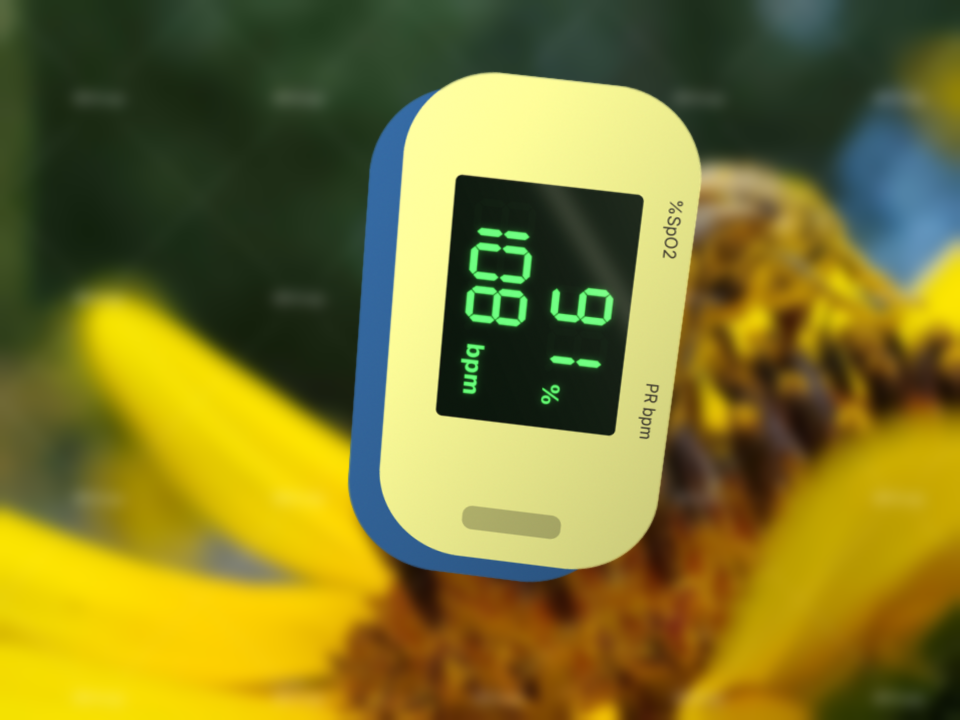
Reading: 108 bpm
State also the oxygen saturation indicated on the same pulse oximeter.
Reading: 91 %
